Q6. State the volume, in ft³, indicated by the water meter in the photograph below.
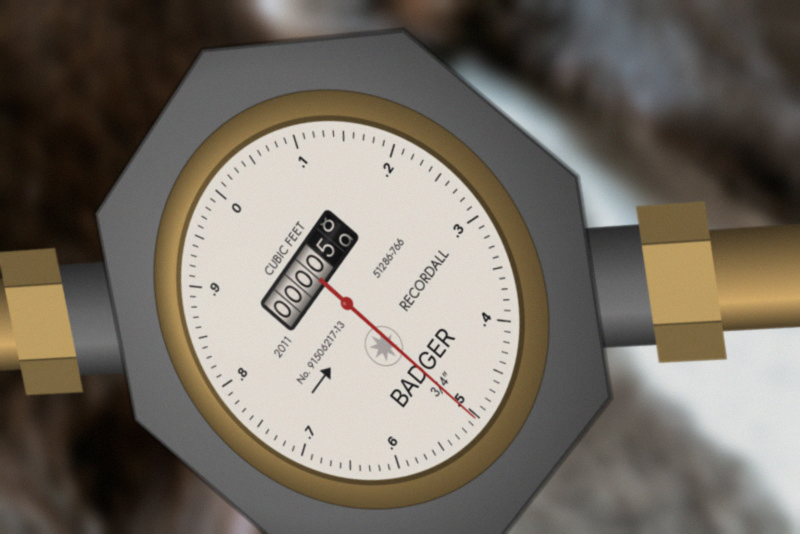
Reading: 58.50 ft³
